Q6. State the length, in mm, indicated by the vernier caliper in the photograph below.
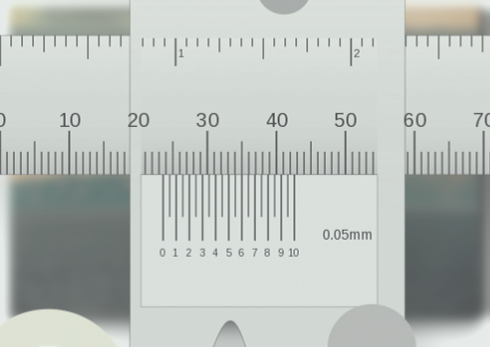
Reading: 23.6 mm
